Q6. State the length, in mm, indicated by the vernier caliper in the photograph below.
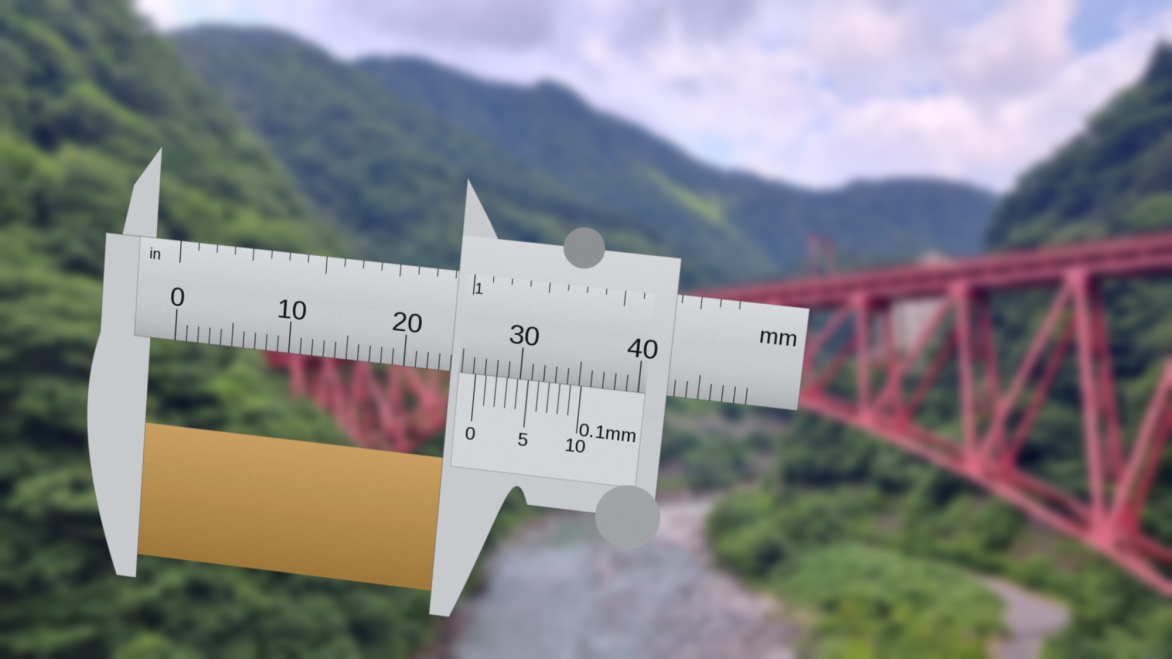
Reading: 26.2 mm
